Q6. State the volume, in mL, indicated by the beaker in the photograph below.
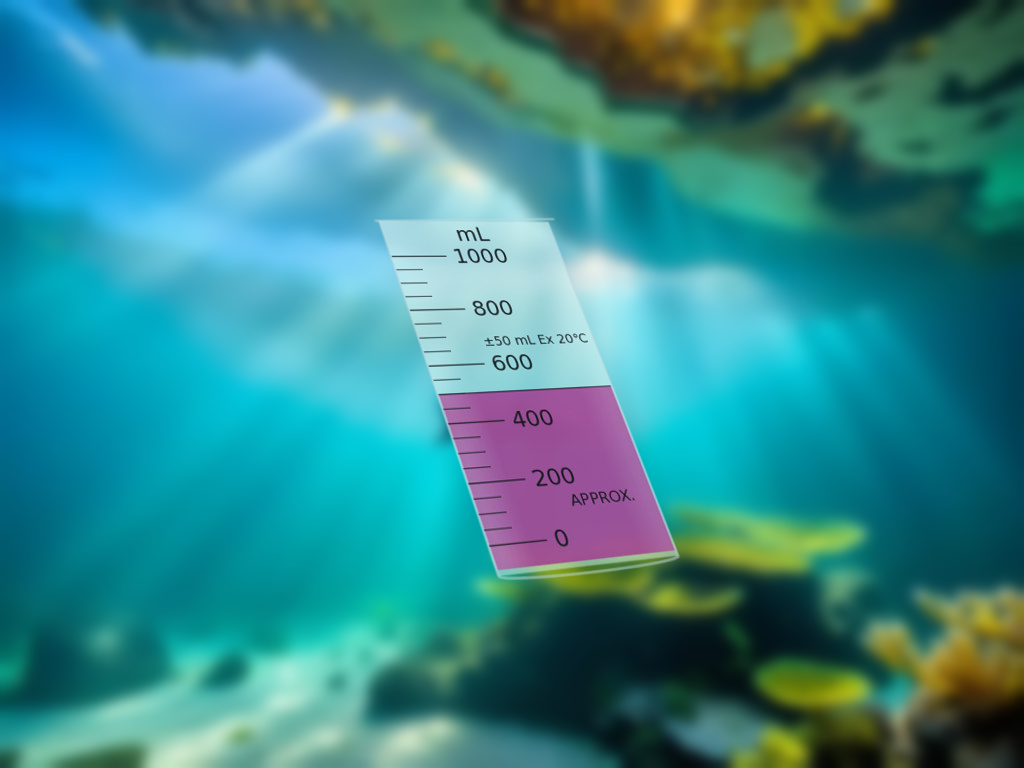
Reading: 500 mL
